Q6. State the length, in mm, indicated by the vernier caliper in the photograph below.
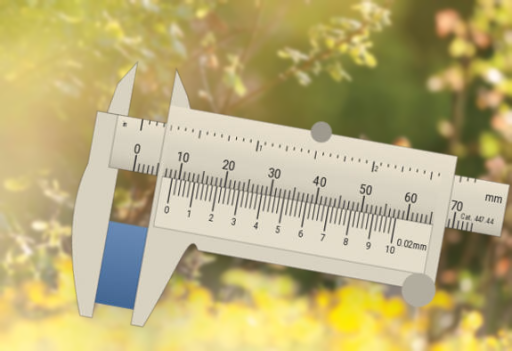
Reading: 8.5 mm
